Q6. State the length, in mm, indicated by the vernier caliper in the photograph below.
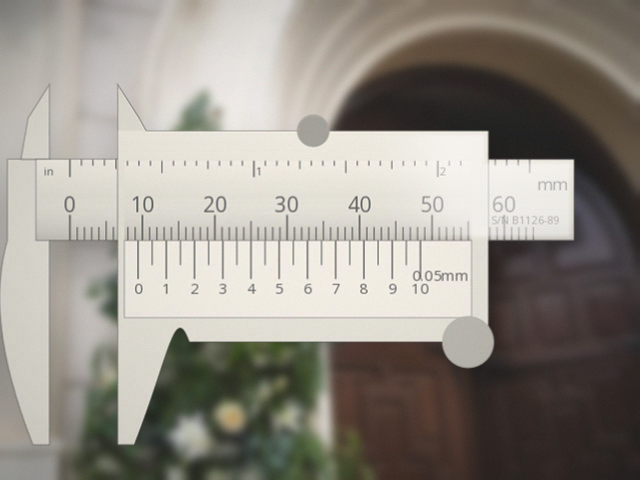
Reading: 9.4 mm
